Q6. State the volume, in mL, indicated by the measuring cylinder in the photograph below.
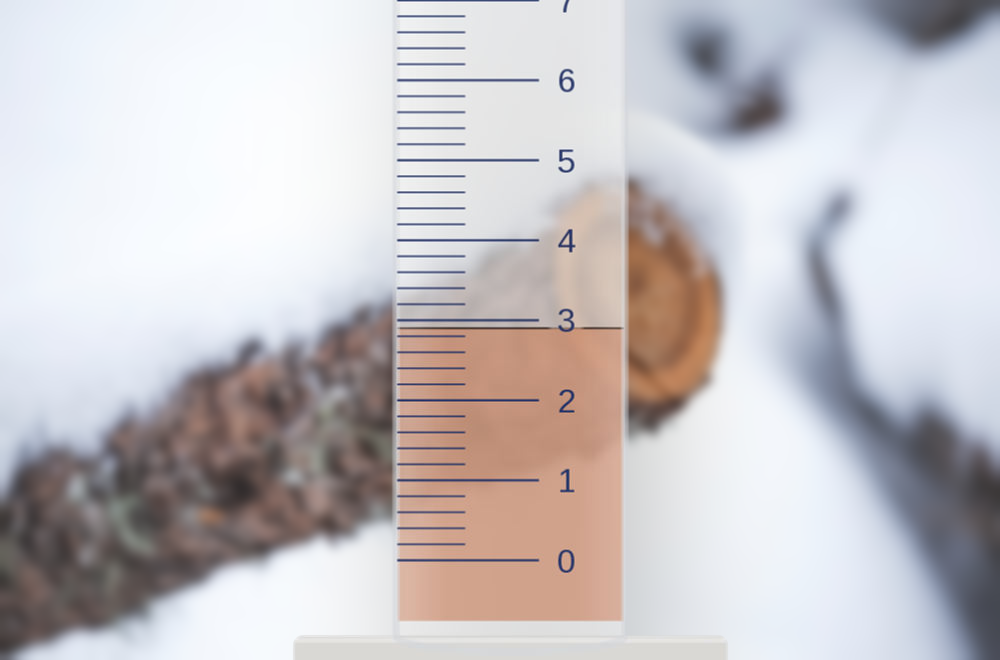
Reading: 2.9 mL
